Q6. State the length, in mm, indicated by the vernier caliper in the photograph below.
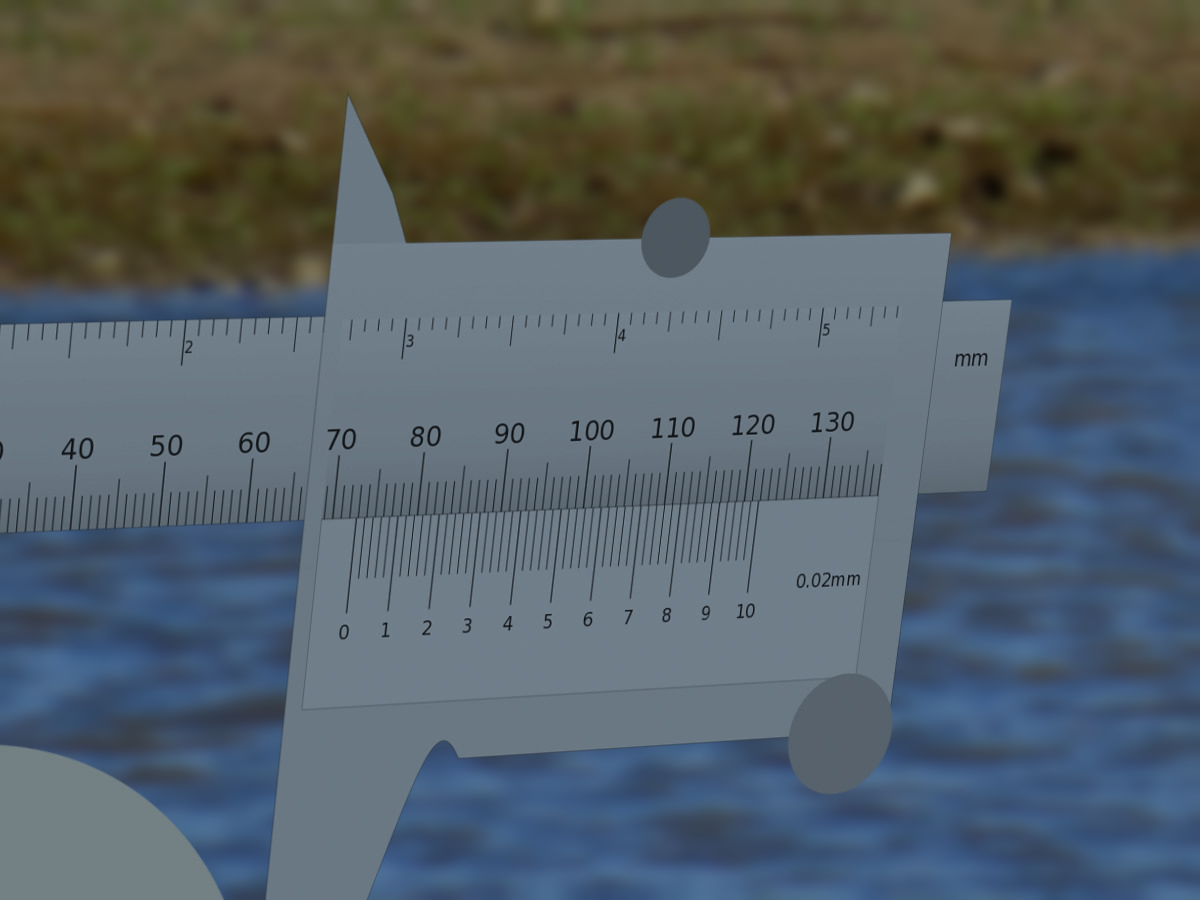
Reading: 72.8 mm
